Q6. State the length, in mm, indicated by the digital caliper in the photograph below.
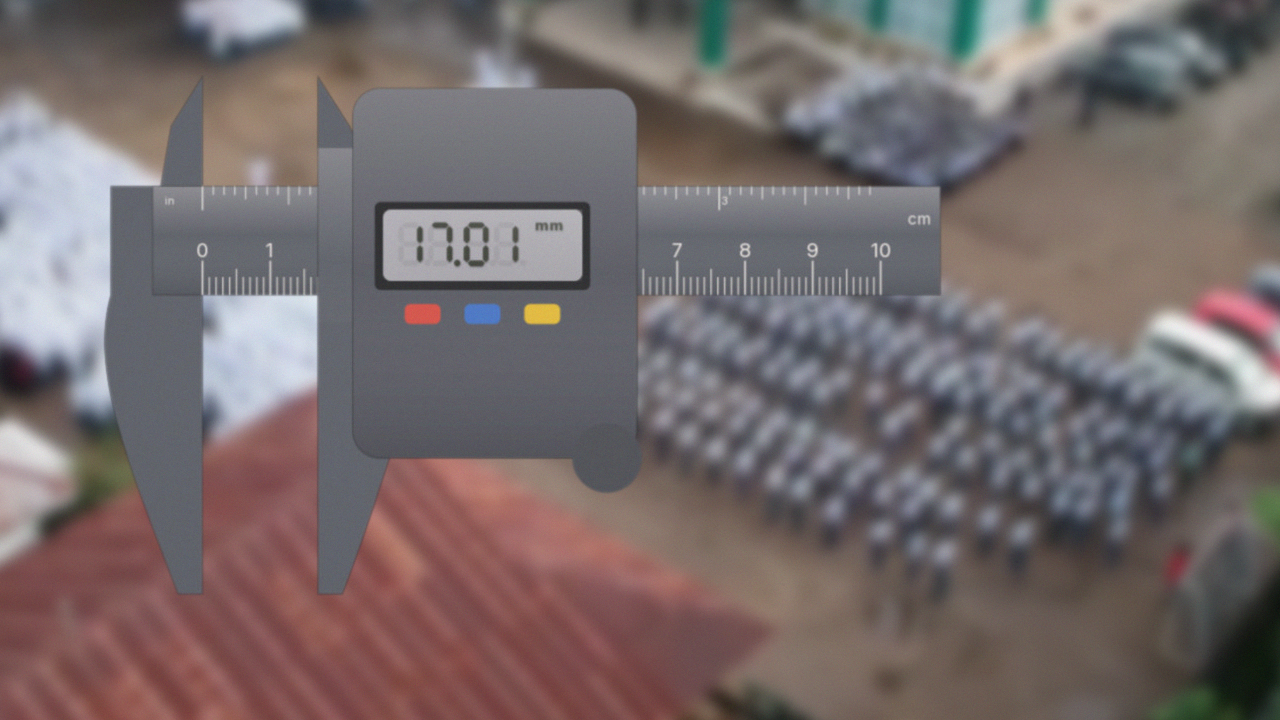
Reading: 17.01 mm
